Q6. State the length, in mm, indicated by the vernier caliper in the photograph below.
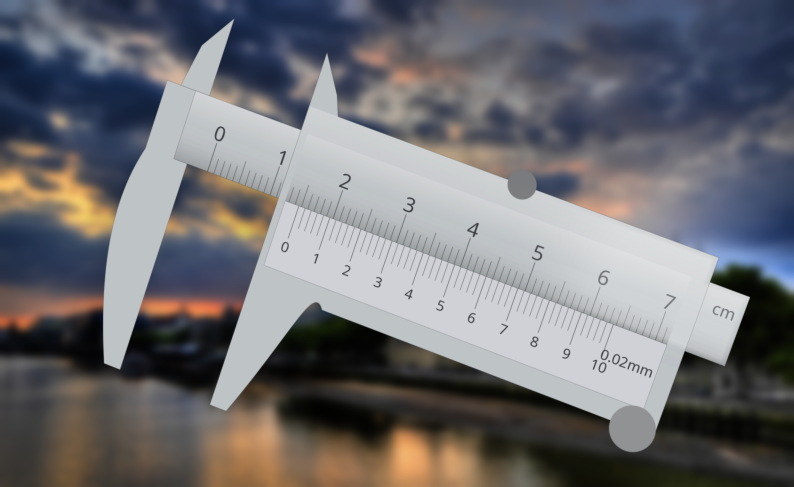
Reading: 14.6 mm
